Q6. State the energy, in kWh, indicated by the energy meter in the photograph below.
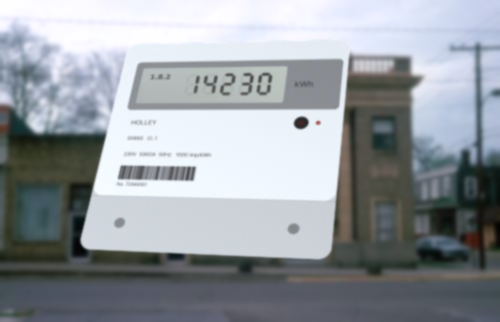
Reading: 14230 kWh
